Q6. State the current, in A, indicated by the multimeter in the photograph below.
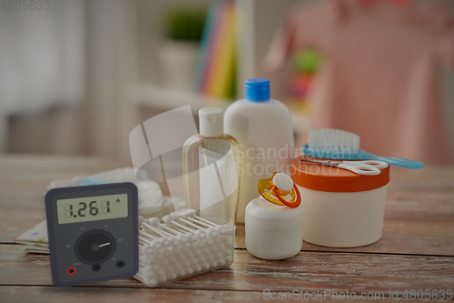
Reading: 1.261 A
